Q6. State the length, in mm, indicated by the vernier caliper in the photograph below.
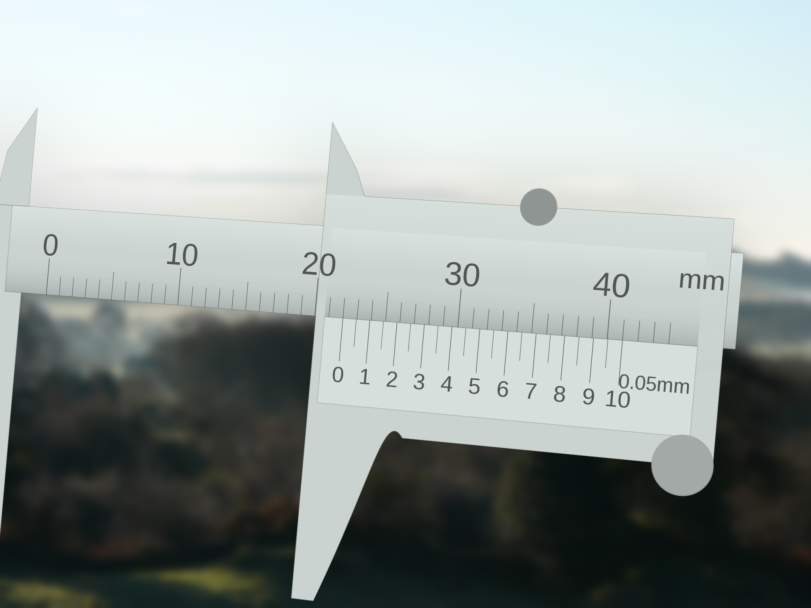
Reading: 22.0 mm
